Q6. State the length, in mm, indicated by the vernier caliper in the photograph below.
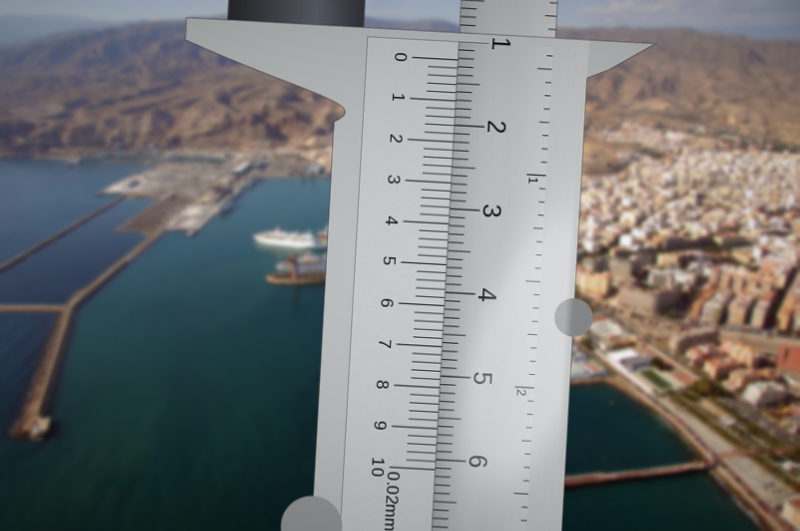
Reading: 12.2 mm
